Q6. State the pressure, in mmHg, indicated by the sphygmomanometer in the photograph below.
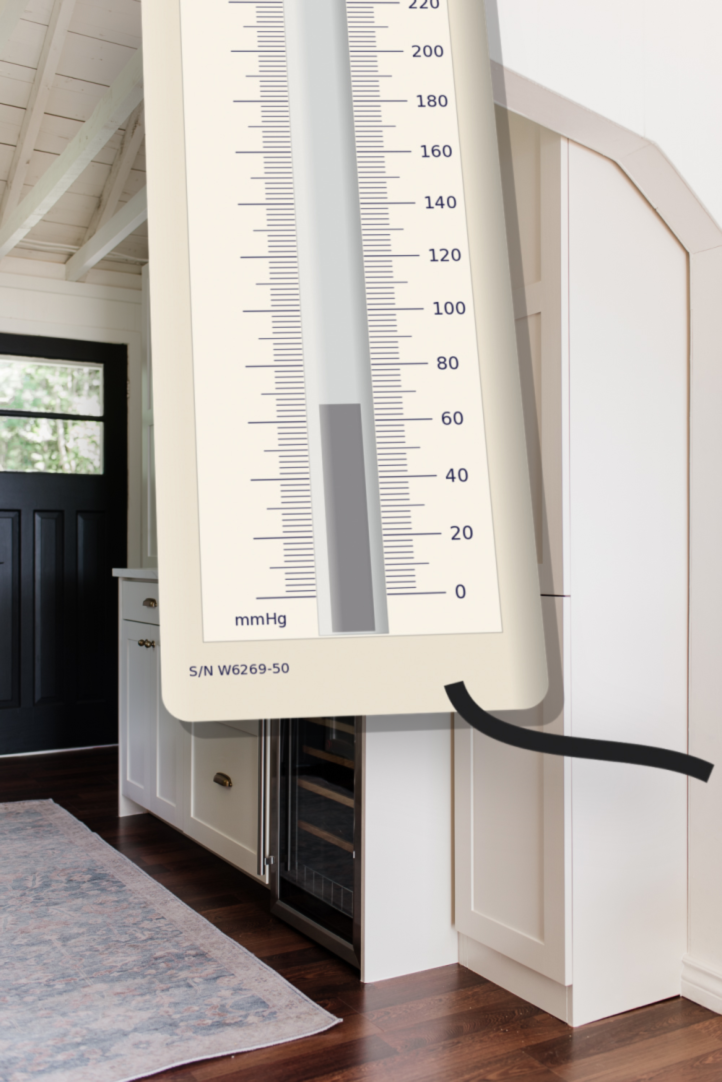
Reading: 66 mmHg
